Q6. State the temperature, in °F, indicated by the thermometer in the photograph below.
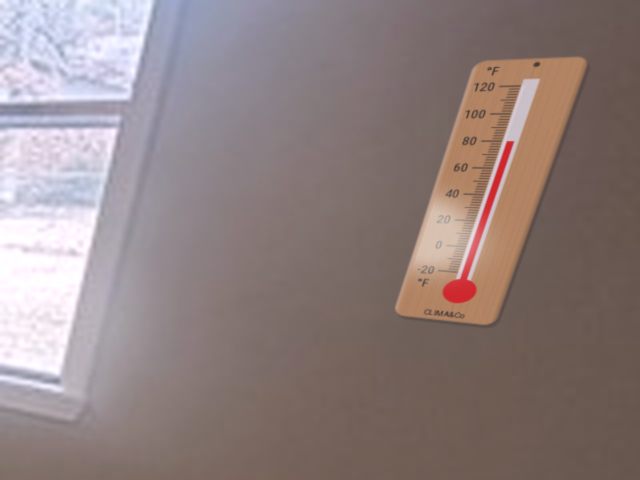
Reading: 80 °F
